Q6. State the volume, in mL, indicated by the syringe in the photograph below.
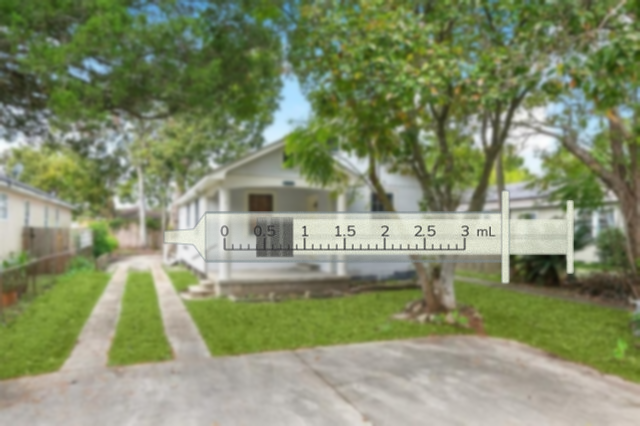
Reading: 0.4 mL
